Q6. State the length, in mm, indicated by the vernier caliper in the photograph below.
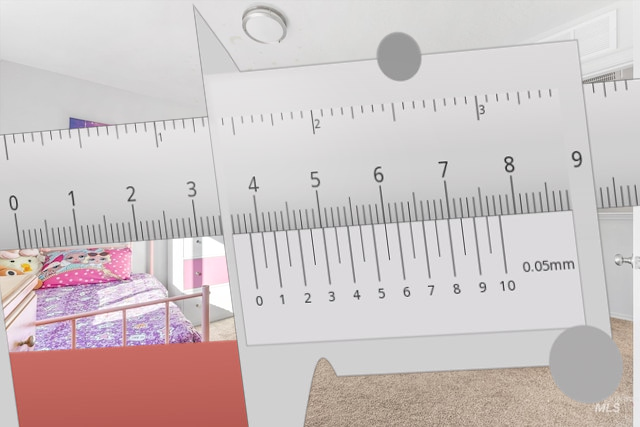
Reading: 38.6 mm
